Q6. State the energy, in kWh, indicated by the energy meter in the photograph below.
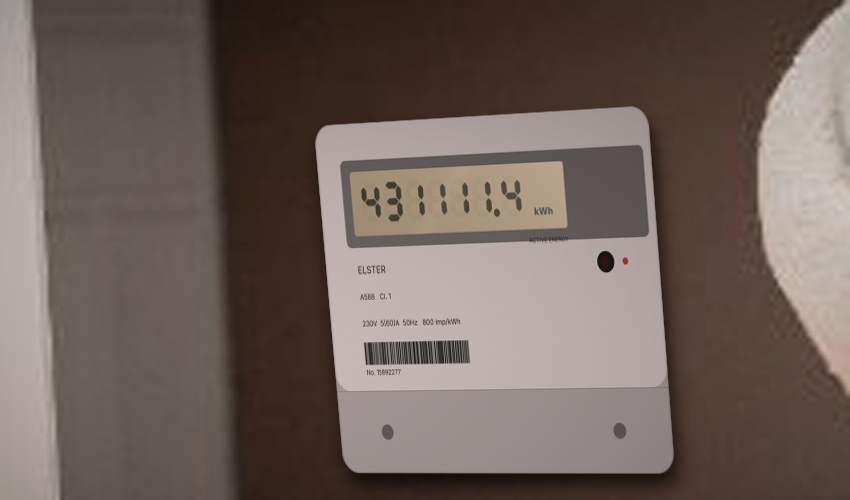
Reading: 431111.4 kWh
